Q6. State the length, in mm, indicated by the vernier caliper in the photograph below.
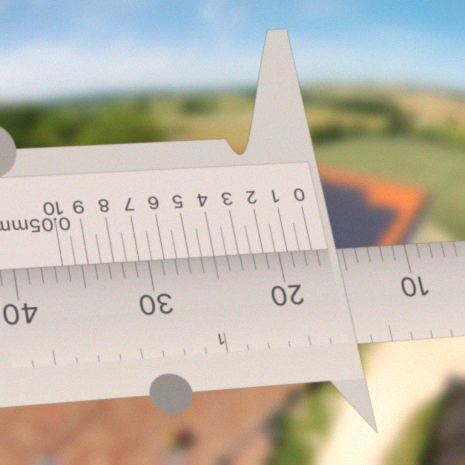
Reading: 17.4 mm
